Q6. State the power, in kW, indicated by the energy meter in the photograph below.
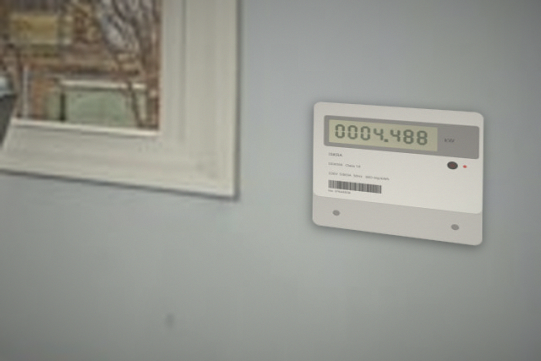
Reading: 4.488 kW
